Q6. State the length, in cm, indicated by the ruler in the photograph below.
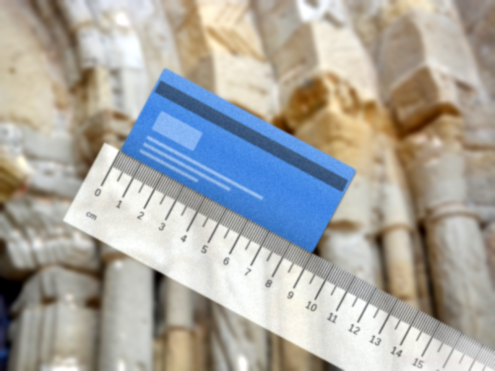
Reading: 9 cm
